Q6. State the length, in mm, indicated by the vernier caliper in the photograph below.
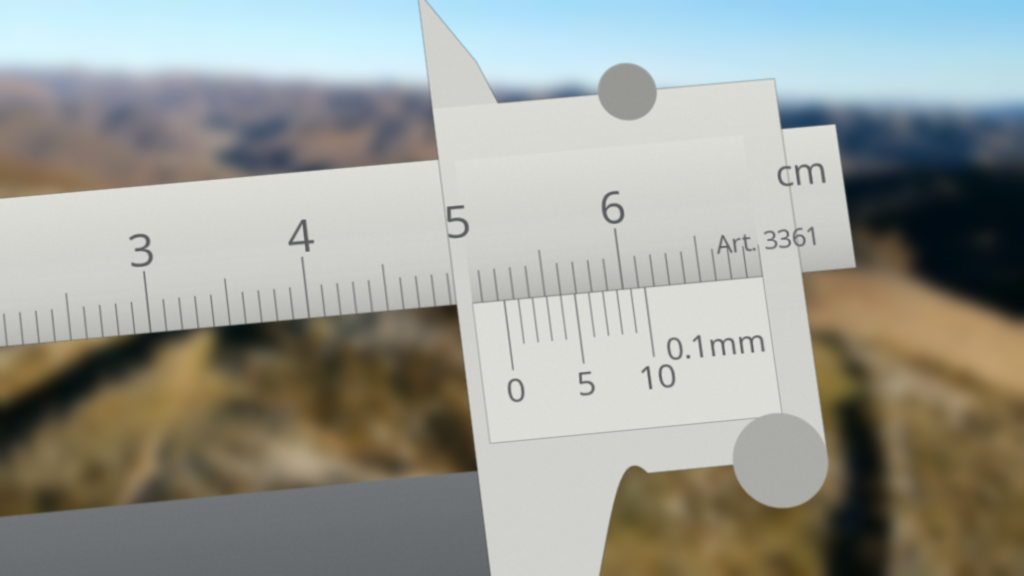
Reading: 52.4 mm
